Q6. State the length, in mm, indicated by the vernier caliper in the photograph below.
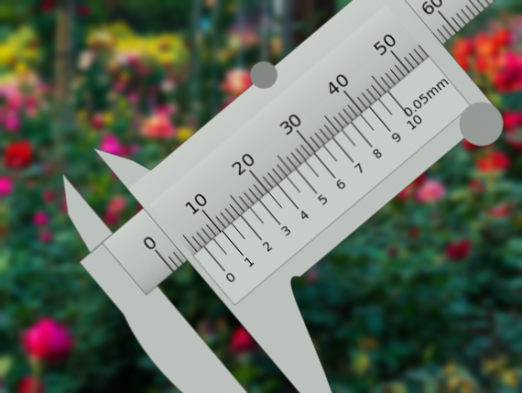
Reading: 6.4 mm
